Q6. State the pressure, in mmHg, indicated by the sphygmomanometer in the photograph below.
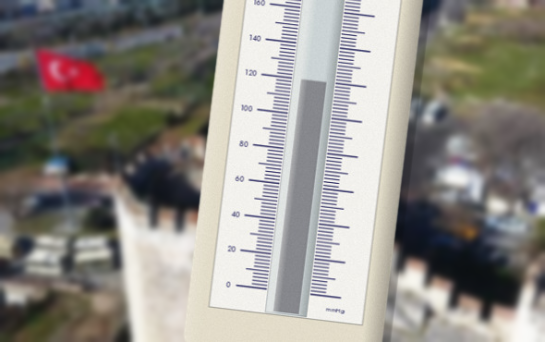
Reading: 120 mmHg
